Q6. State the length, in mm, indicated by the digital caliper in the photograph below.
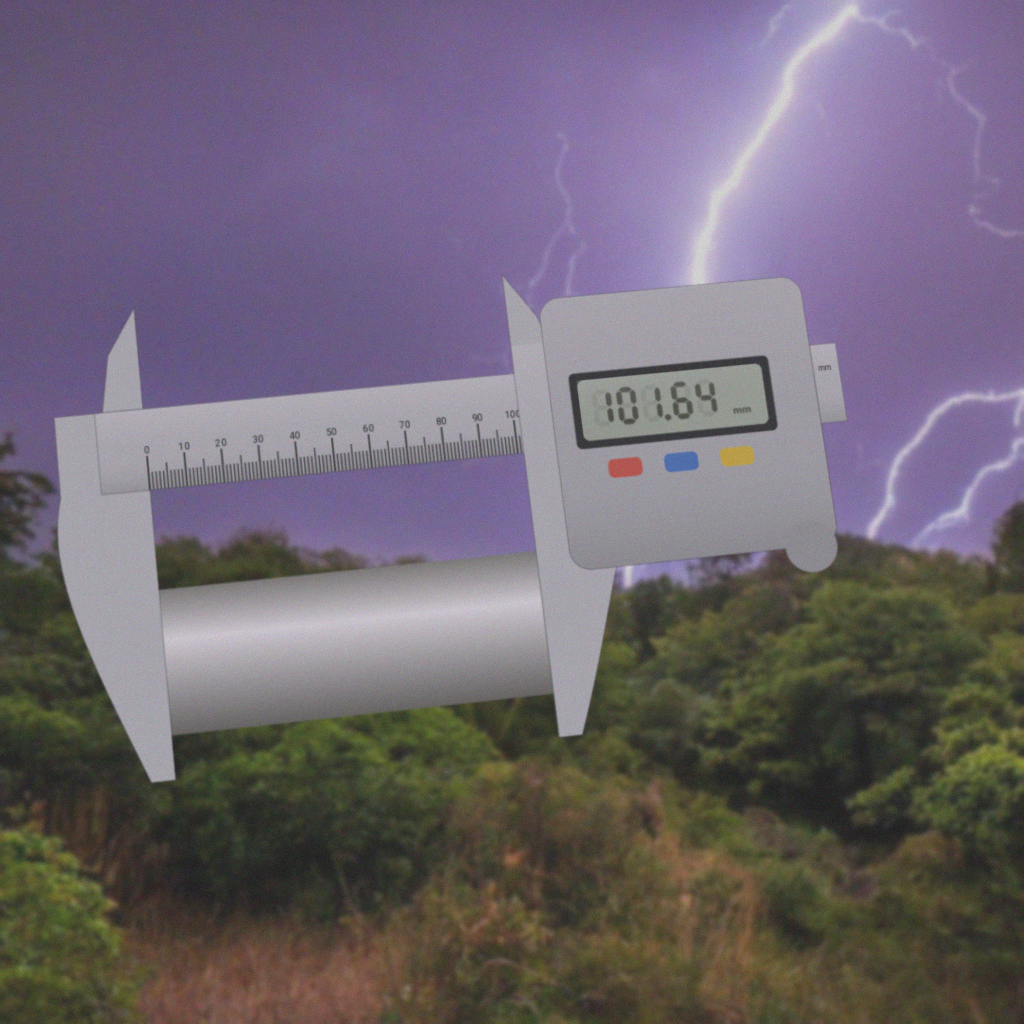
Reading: 101.64 mm
